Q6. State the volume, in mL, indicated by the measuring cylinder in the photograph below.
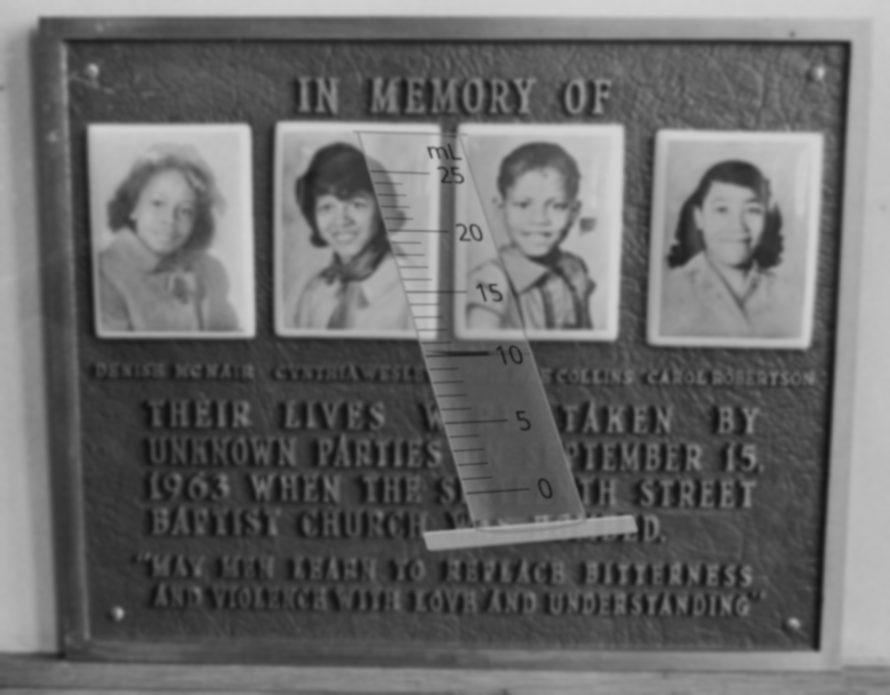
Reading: 10 mL
